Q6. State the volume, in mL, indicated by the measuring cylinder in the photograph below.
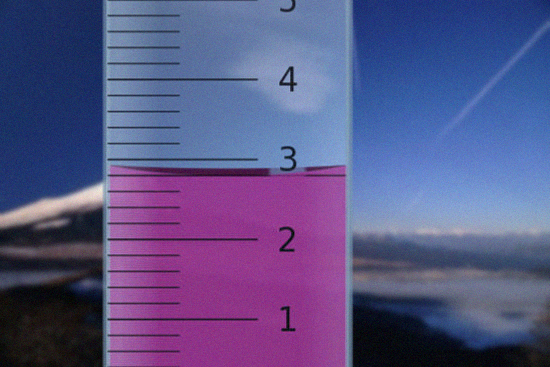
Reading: 2.8 mL
